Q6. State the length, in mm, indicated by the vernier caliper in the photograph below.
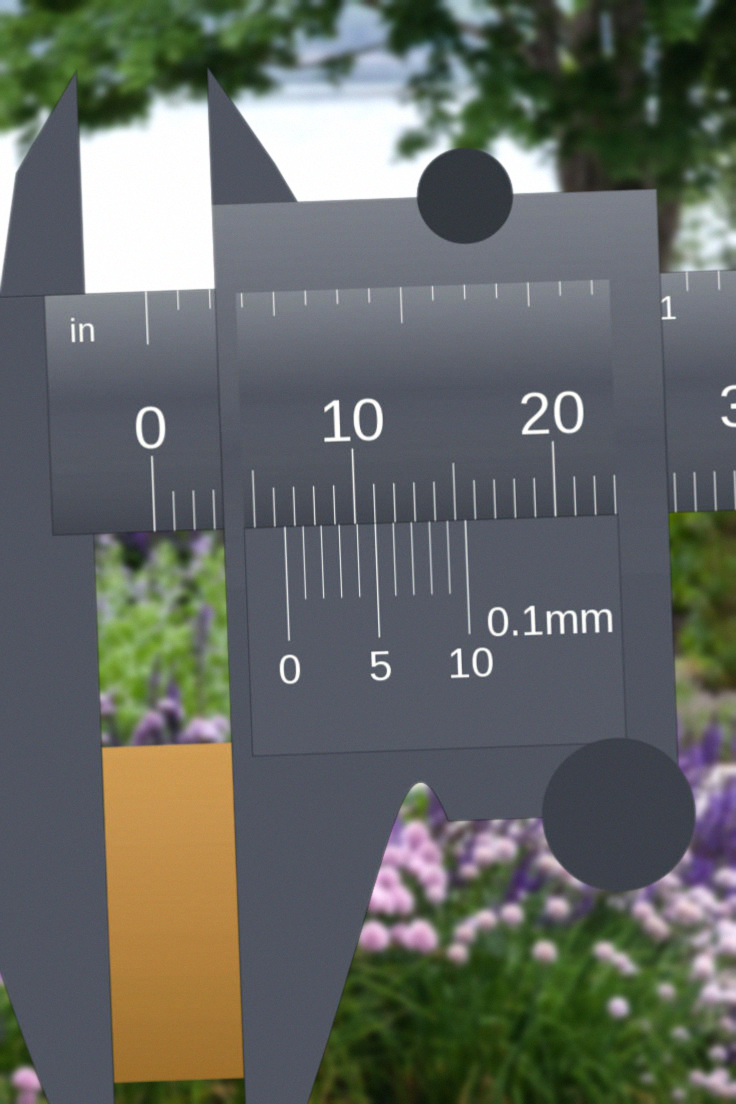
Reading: 6.5 mm
